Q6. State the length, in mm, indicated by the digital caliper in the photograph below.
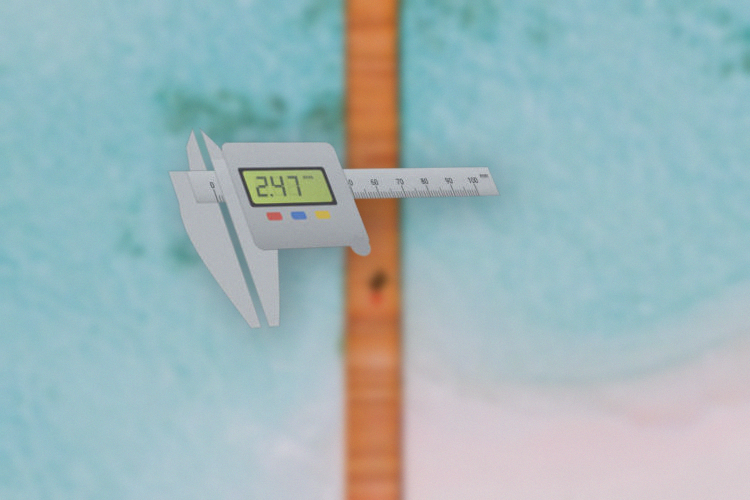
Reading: 2.47 mm
